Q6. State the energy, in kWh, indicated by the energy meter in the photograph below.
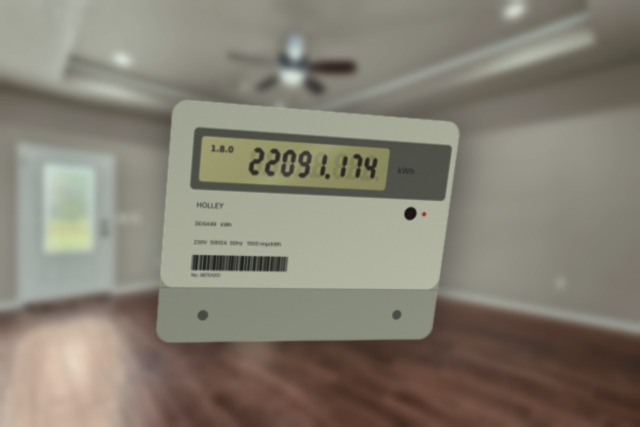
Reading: 22091.174 kWh
